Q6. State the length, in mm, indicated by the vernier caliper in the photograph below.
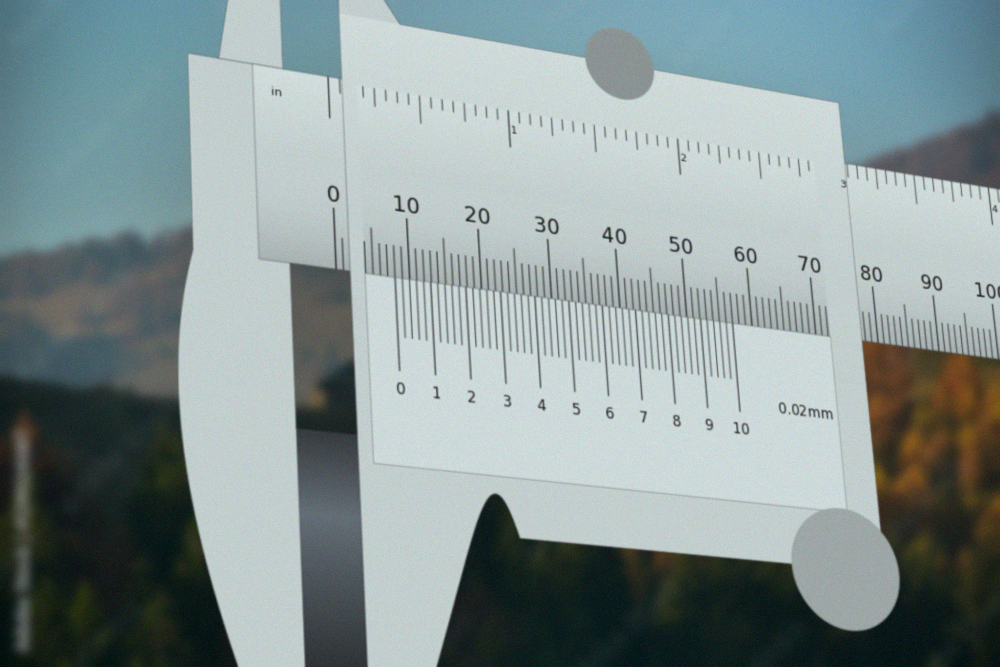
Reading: 8.0 mm
